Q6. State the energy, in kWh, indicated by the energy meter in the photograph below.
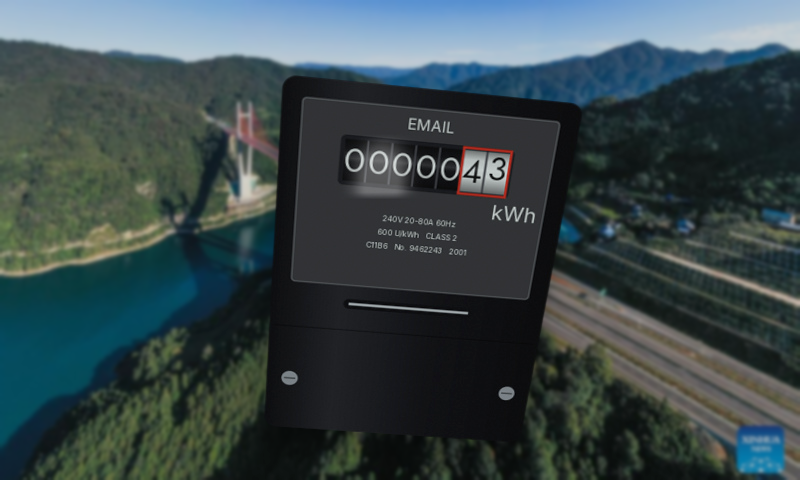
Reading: 0.43 kWh
